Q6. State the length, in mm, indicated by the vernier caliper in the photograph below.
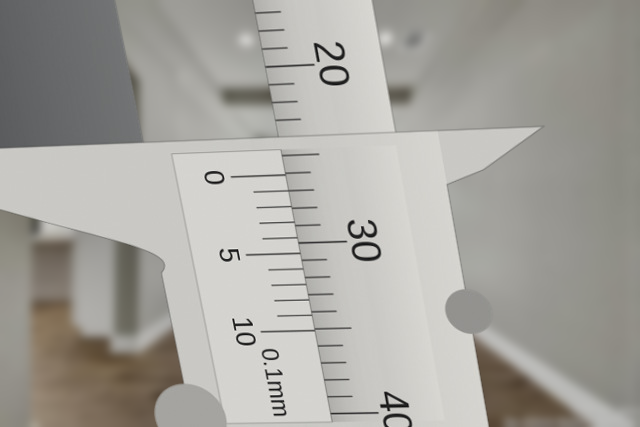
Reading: 26.1 mm
